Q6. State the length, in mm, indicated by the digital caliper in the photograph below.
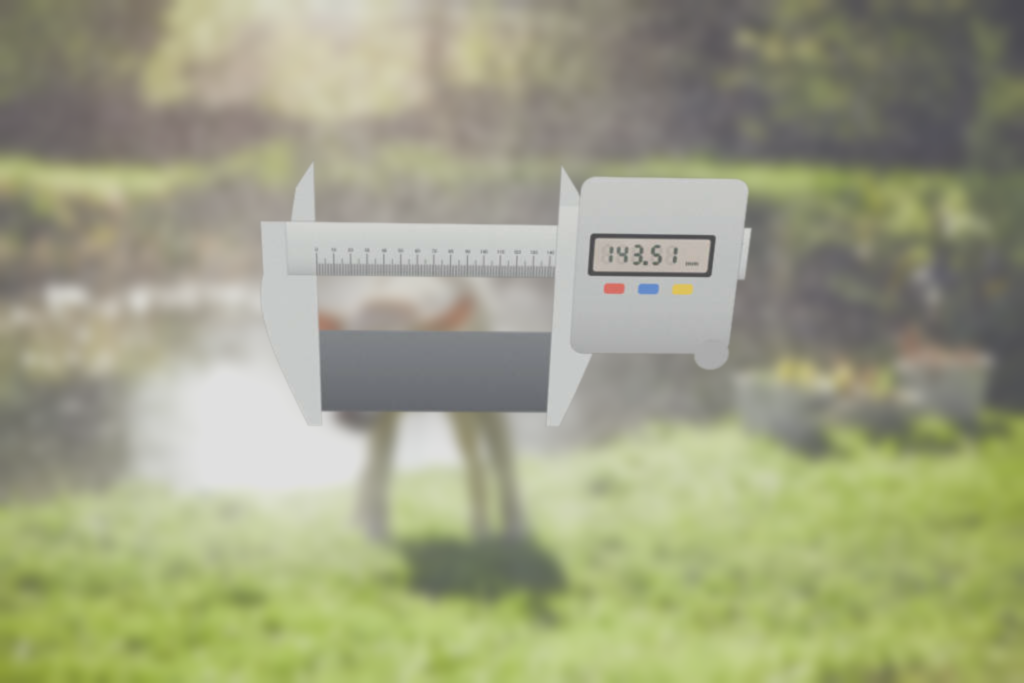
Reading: 143.51 mm
